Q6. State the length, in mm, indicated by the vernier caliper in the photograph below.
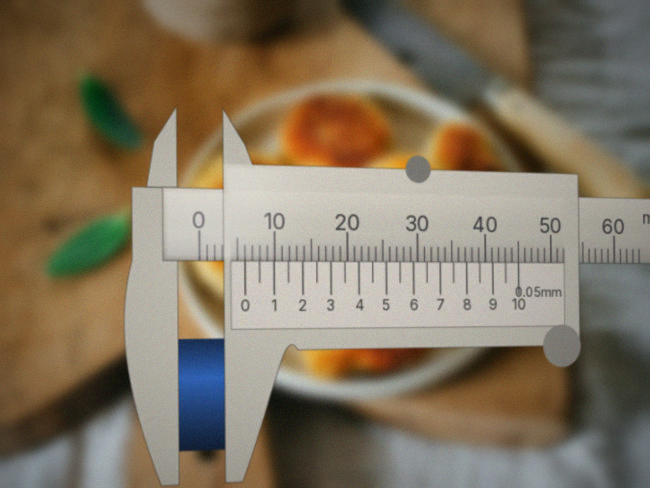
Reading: 6.0 mm
